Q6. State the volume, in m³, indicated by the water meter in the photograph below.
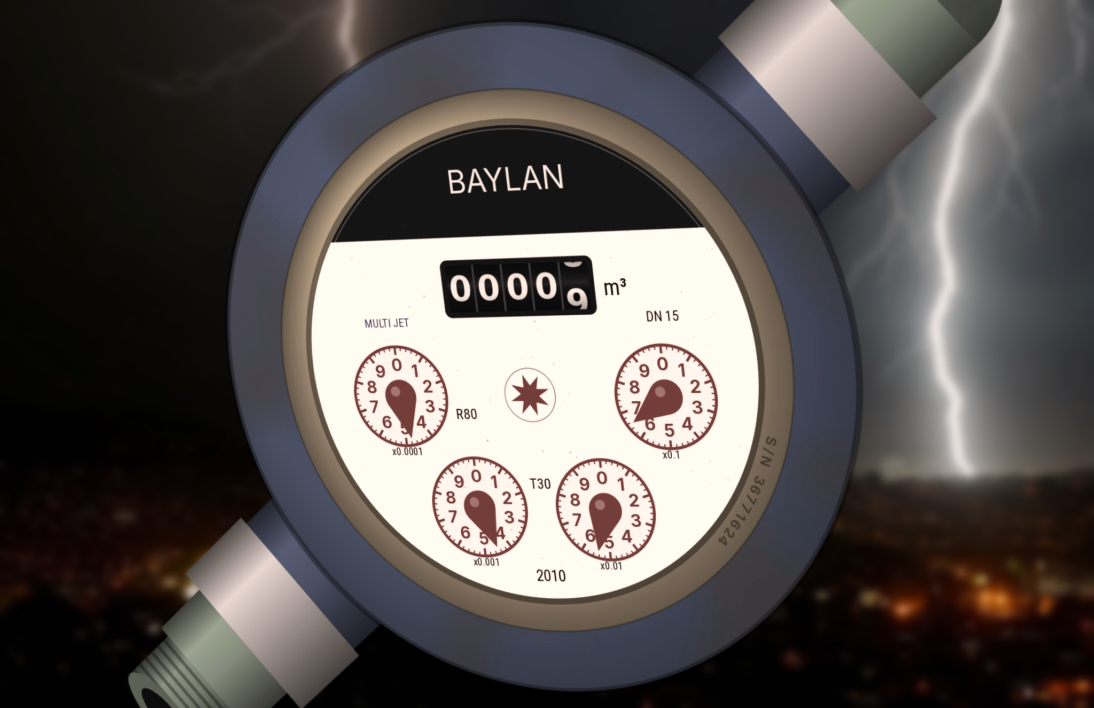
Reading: 8.6544 m³
